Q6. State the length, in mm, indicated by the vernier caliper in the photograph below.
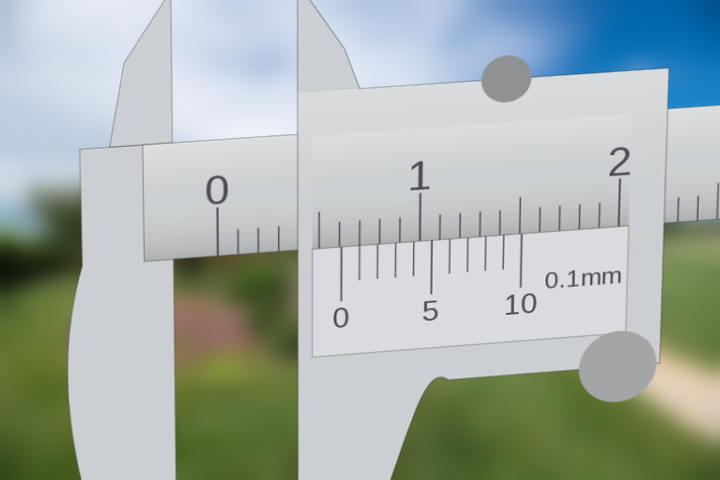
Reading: 6.1 mm
